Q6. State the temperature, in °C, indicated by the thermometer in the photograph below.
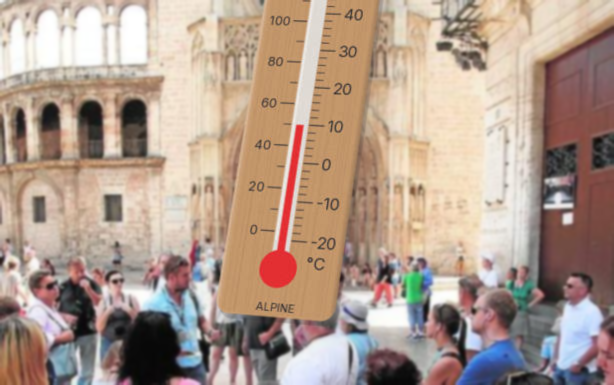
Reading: 10 °C
